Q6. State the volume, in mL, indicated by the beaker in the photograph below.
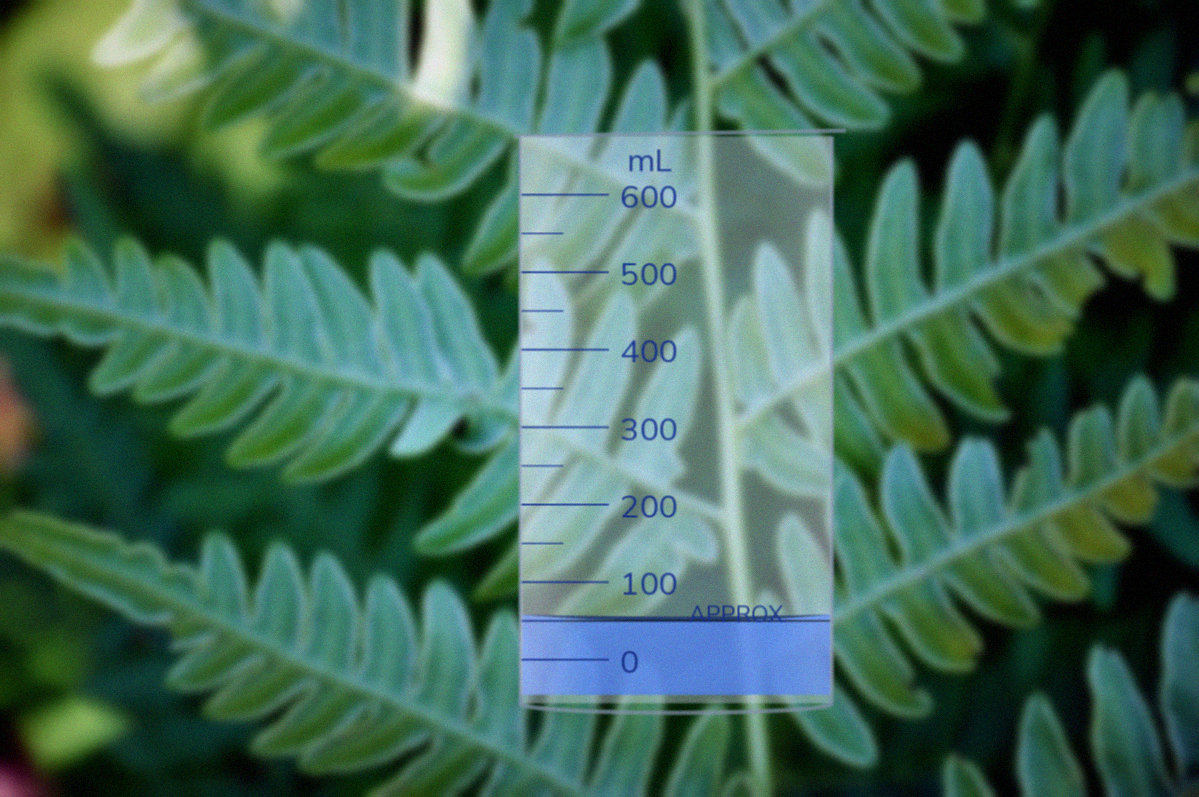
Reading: 50 mL
